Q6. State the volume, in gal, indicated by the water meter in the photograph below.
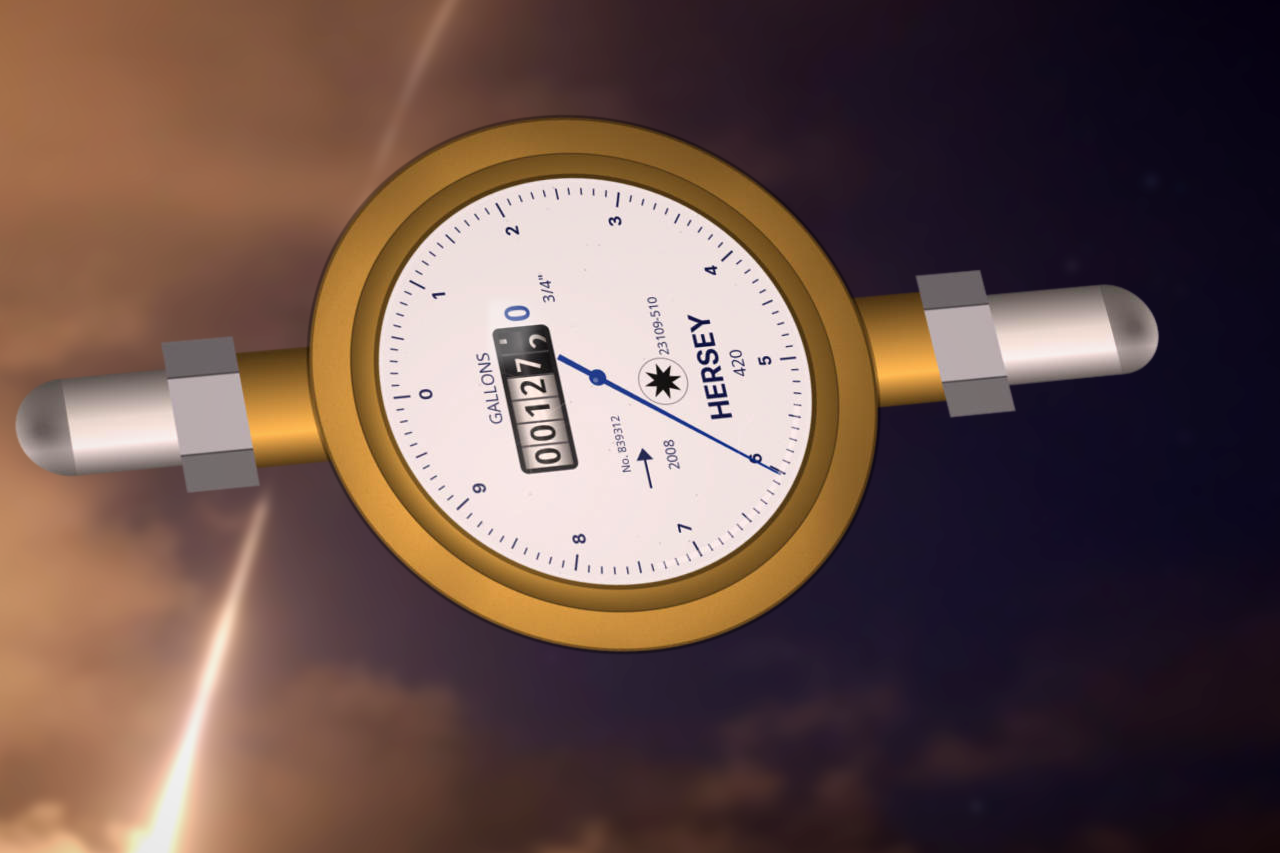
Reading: 12716.0 gal
